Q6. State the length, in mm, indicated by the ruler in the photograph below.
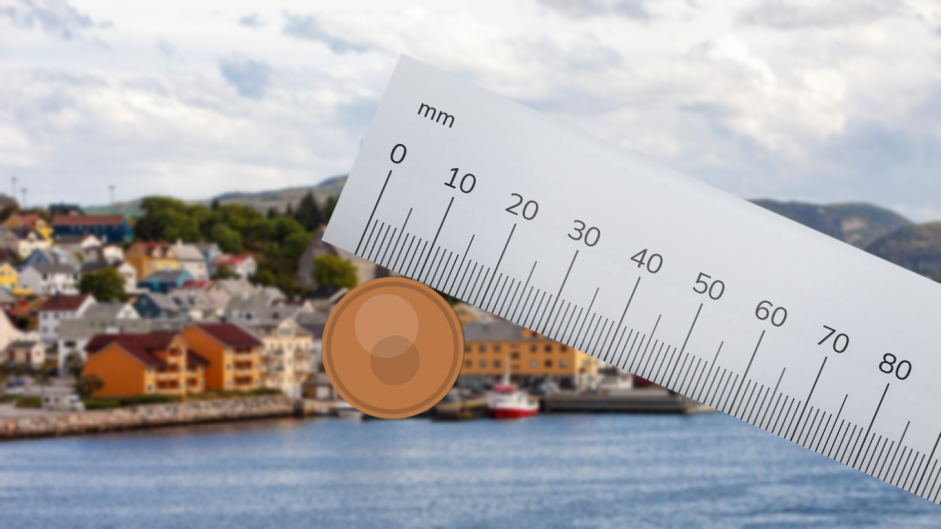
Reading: 21 mm
